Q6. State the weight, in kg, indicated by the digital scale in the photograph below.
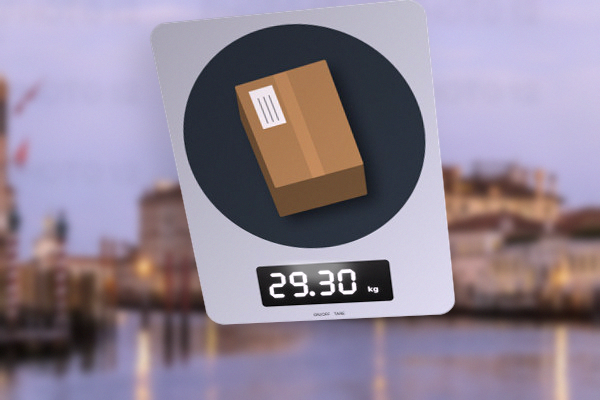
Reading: 29.30 kg
